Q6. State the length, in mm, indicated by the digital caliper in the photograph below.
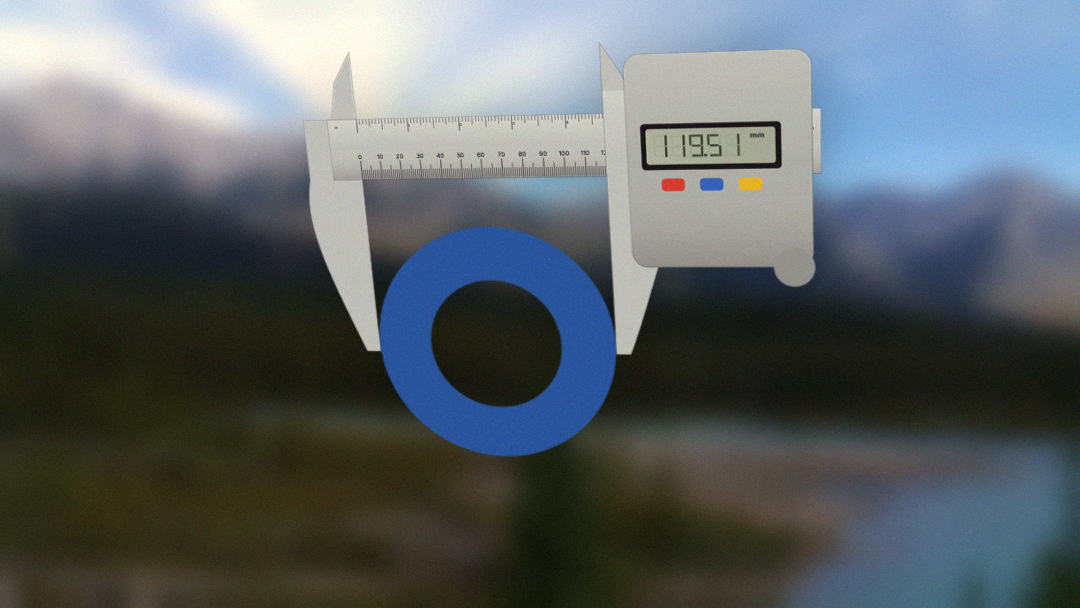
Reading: 119.51 mm
